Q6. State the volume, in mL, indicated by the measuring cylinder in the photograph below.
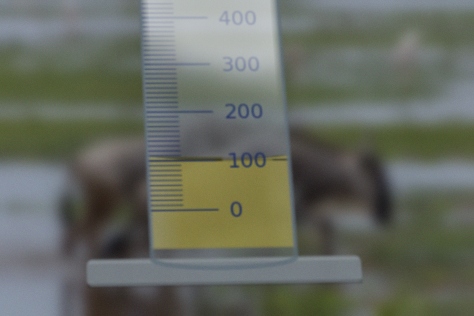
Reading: 100 mL
